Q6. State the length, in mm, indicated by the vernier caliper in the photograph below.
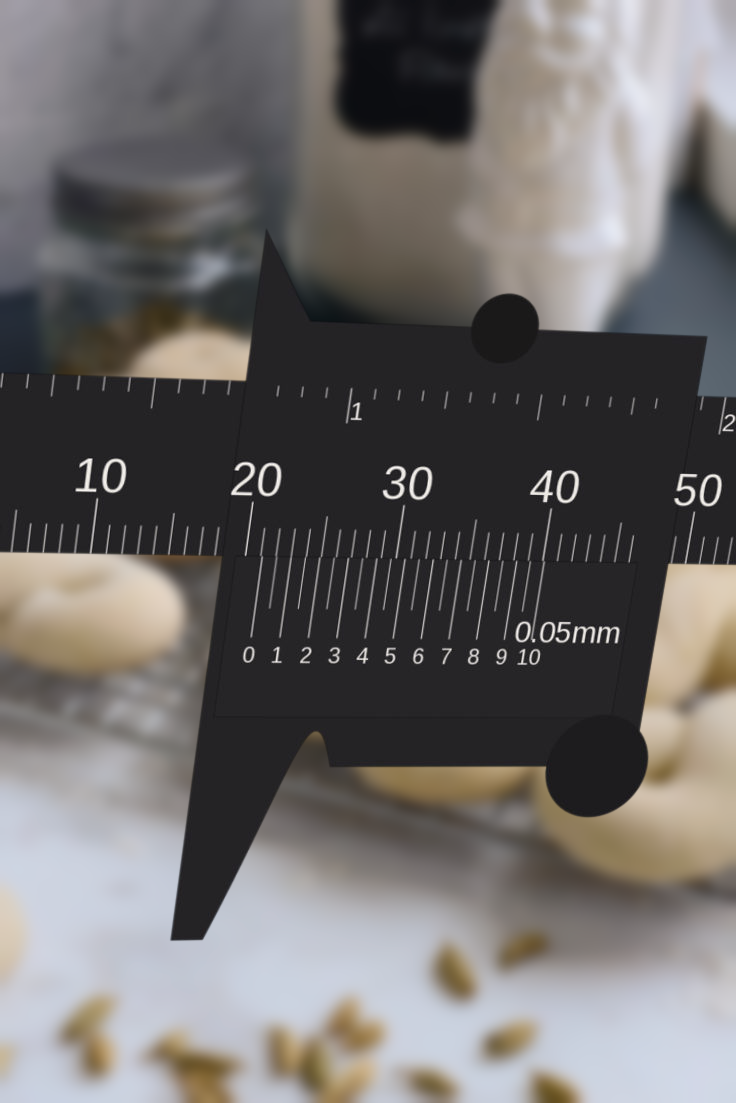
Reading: 21.1 mm
